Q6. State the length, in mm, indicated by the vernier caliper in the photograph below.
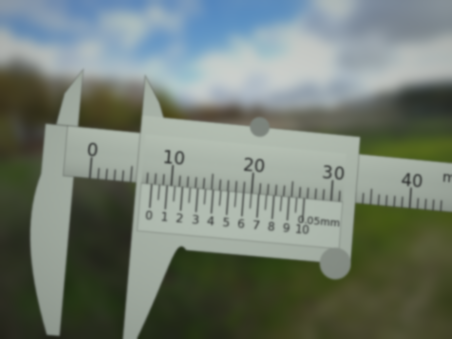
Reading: 7.6 mm
